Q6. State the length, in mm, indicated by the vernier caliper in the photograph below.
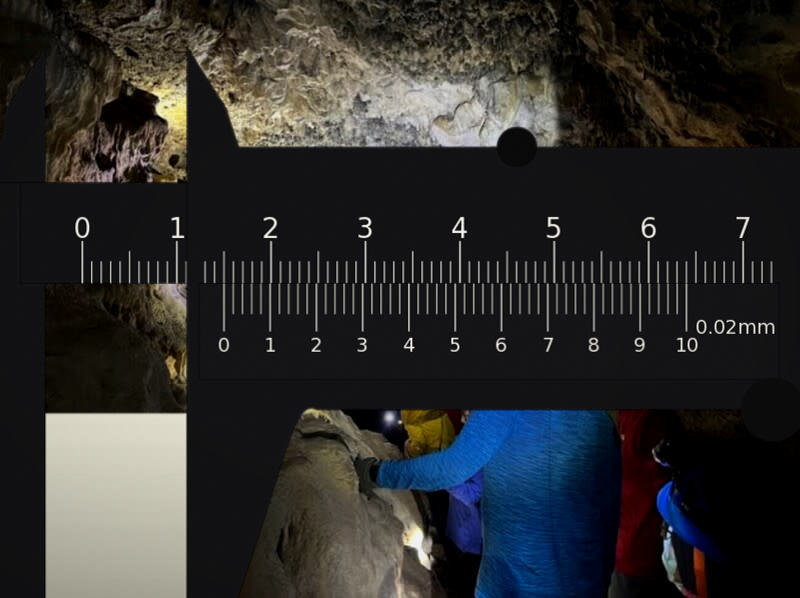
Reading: 15.0 mm
